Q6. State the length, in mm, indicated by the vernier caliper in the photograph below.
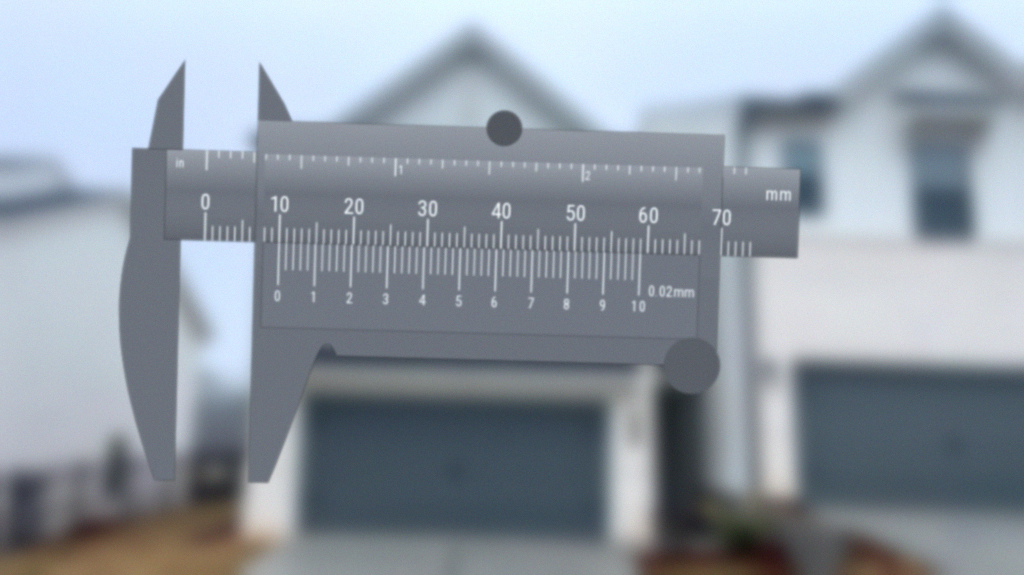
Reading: 10.0 mm
